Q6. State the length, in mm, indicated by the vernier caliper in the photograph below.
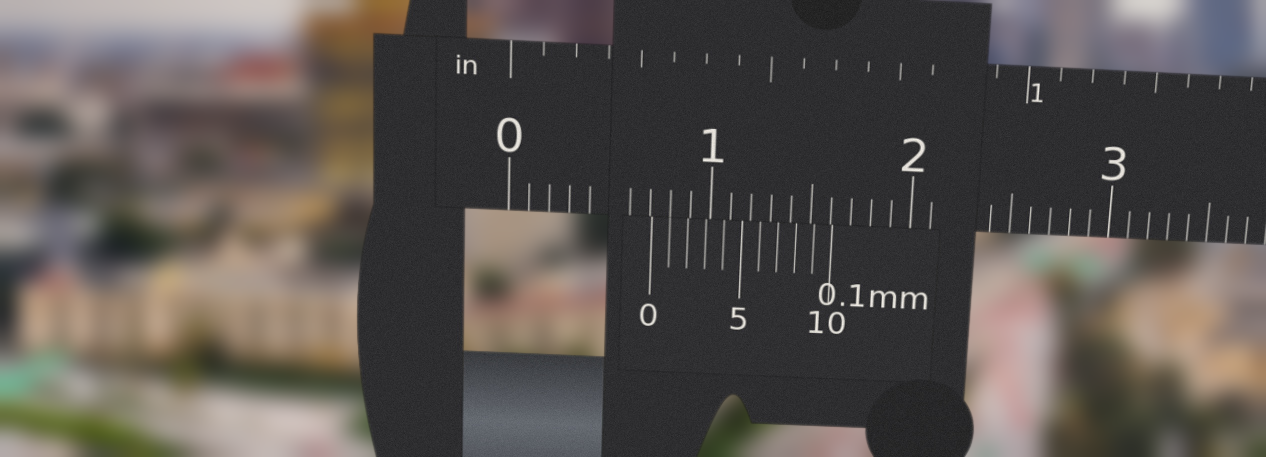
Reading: 7.1 mm
